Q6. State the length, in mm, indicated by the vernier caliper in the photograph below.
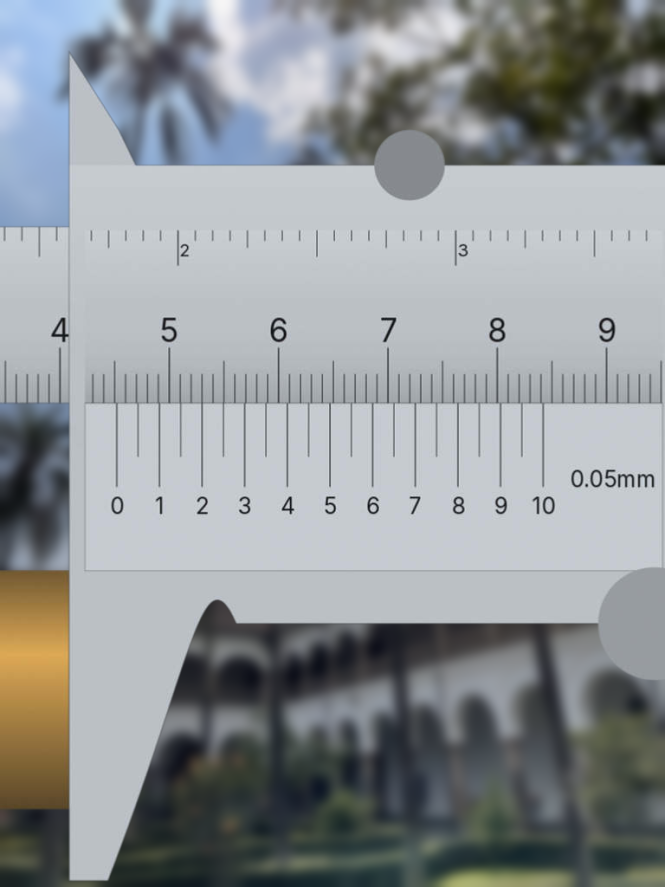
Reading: 45.2 mm
